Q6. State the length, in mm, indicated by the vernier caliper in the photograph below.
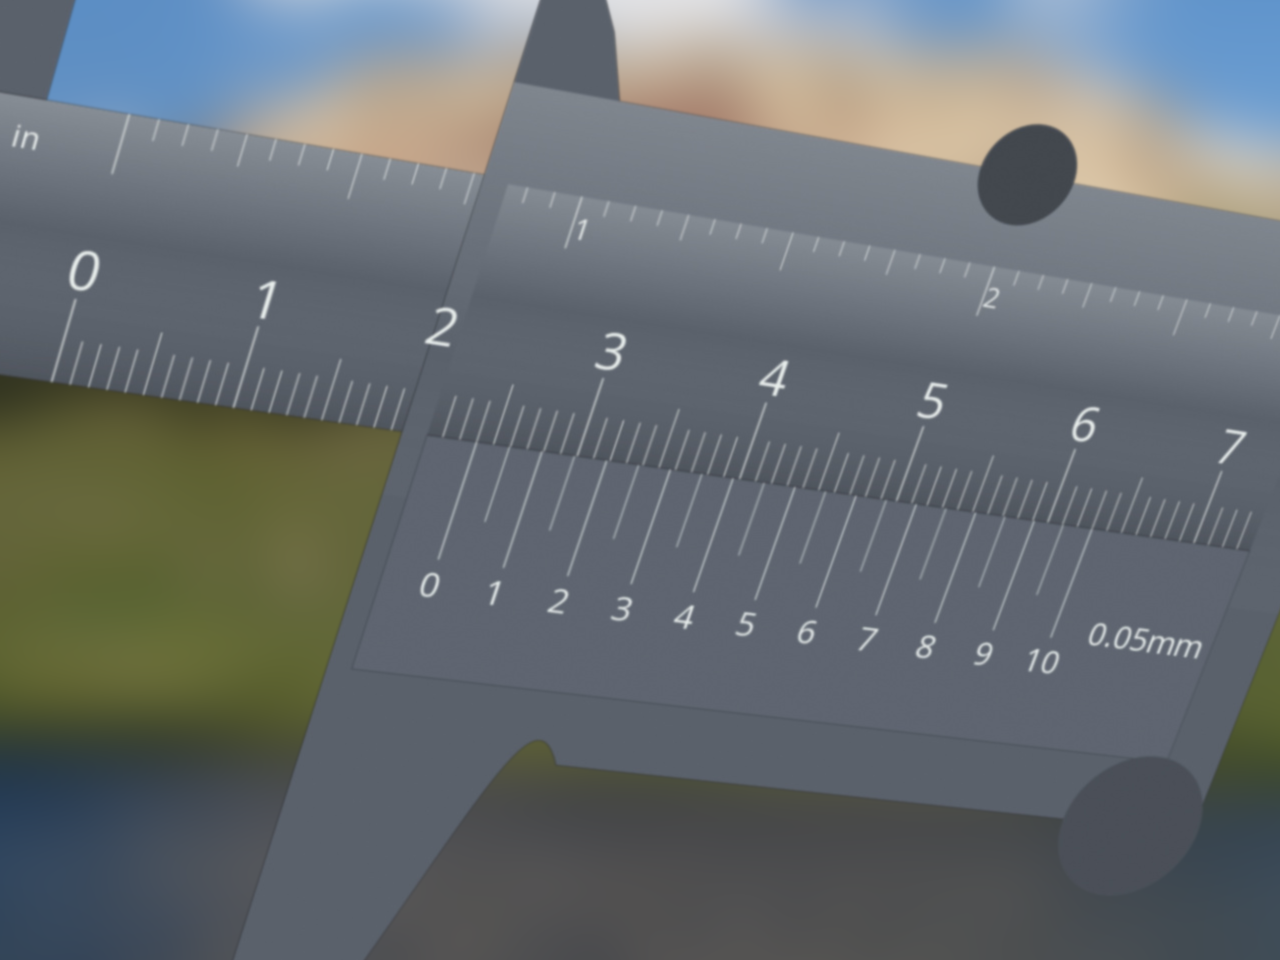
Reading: 24.0 mm
